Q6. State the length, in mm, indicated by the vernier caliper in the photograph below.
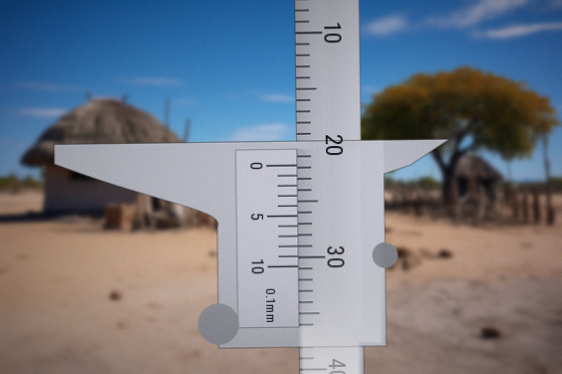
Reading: 21.8 mm
